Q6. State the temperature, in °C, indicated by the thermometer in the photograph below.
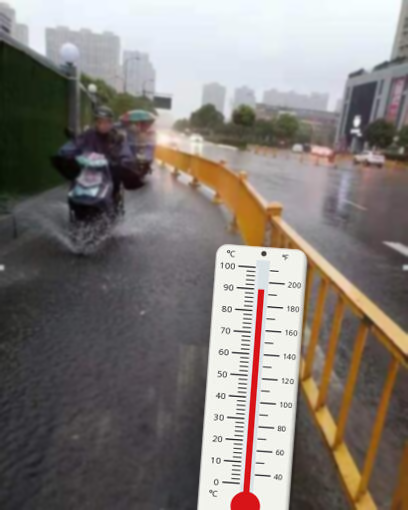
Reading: 90 °C
